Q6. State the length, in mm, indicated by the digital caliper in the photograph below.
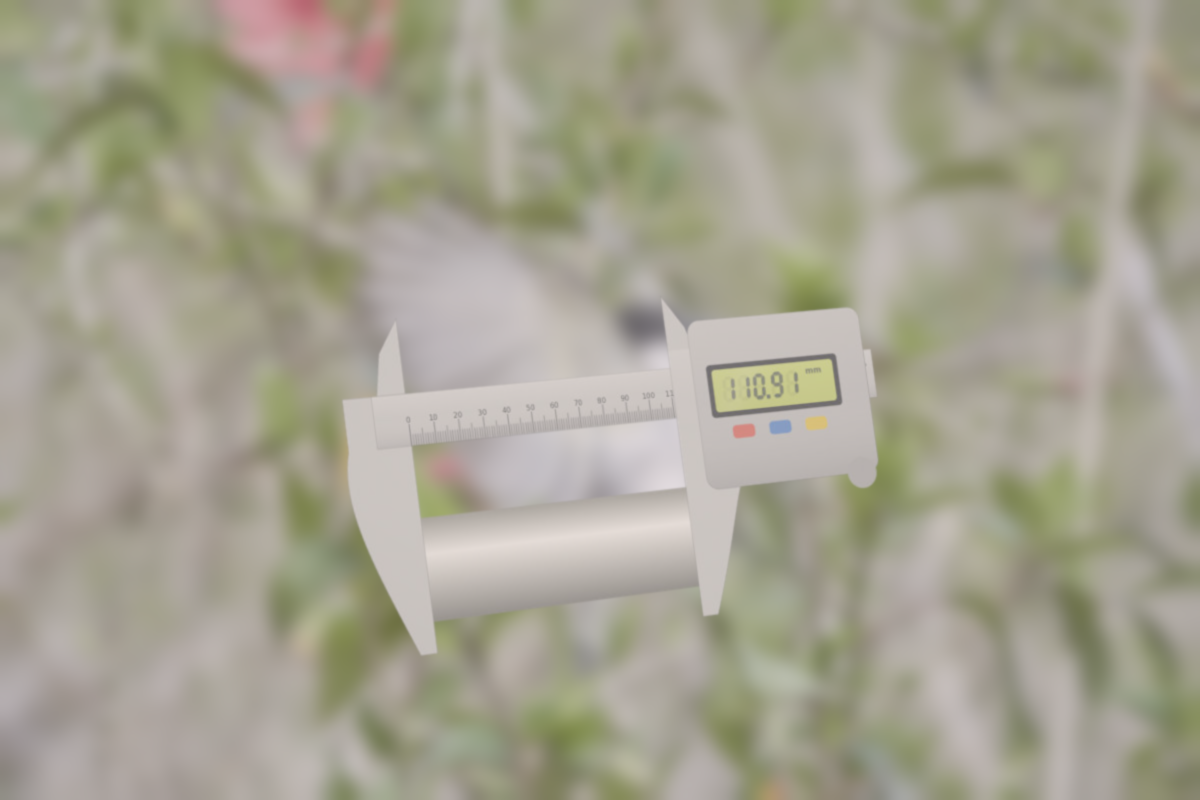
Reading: 110.91 mm
